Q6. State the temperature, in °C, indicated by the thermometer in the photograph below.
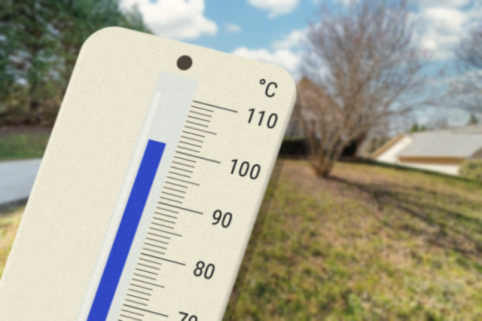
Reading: 101 °C
